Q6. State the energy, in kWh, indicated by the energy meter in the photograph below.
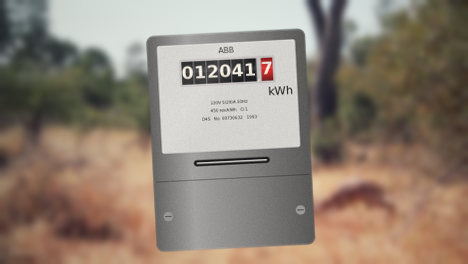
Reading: 12041.7 kWh
